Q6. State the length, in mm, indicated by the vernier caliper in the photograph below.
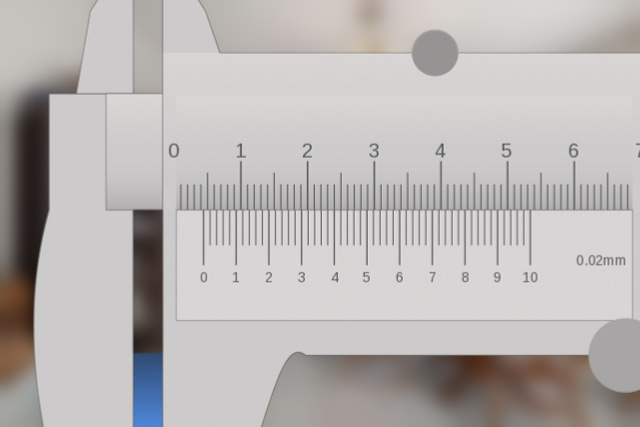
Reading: 4.4 mm
